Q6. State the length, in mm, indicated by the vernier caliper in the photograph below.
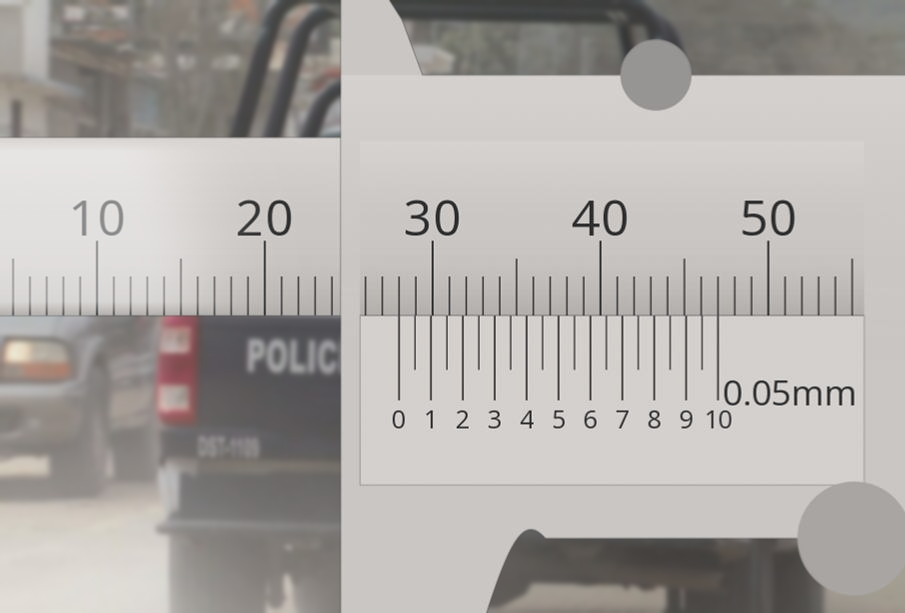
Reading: 28.0 mm
